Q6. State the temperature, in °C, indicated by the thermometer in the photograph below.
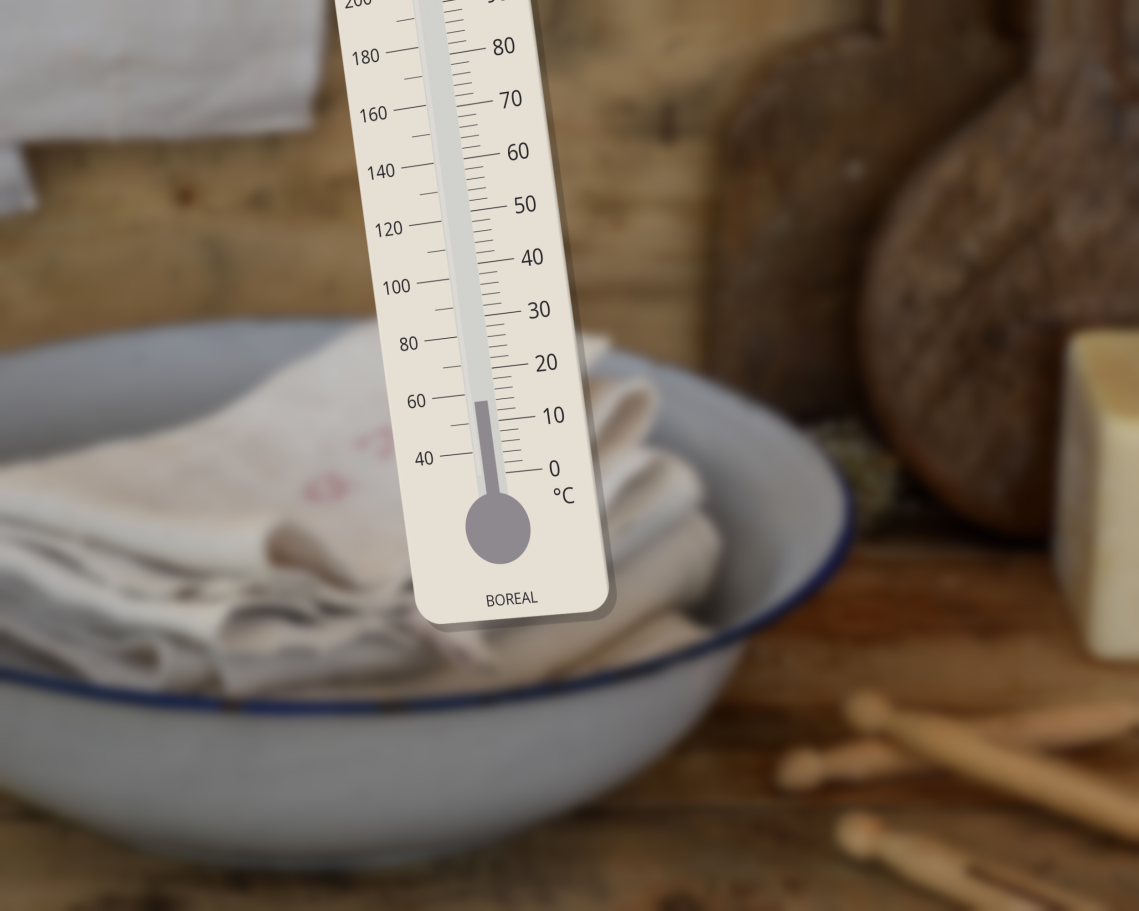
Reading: 14 °C
